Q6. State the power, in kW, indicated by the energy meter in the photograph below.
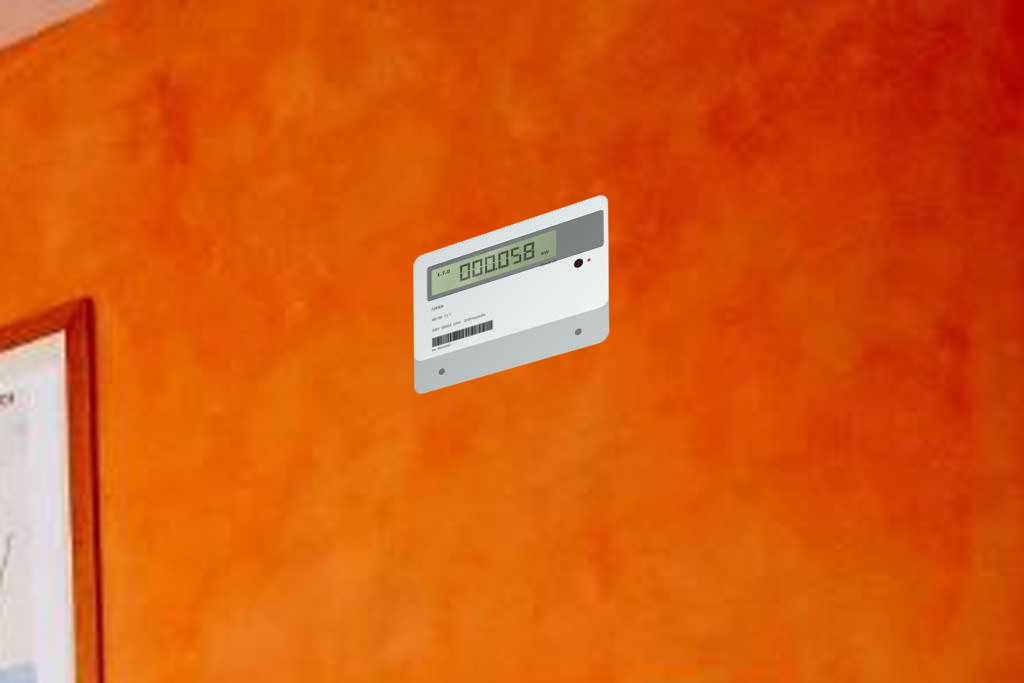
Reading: 0.058 kW
